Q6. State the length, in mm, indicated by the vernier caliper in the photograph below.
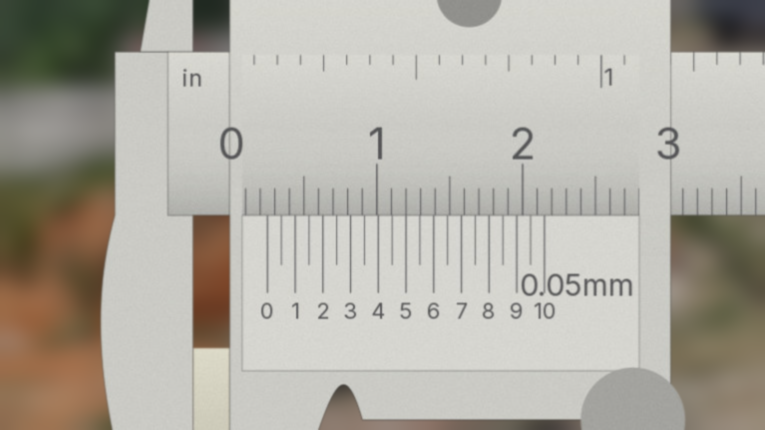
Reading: 2.5 mm
